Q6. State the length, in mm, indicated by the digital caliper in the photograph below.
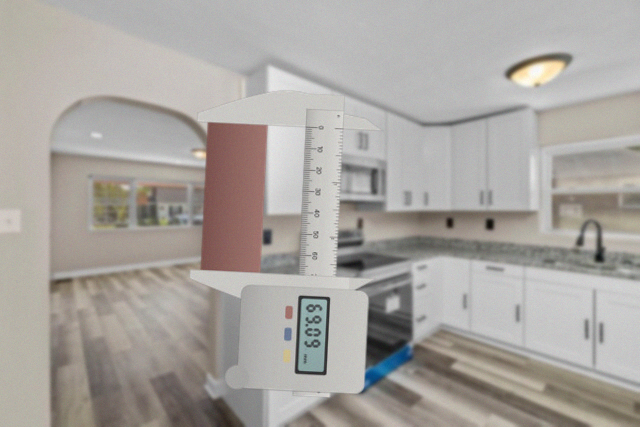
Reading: 69.09 mm
